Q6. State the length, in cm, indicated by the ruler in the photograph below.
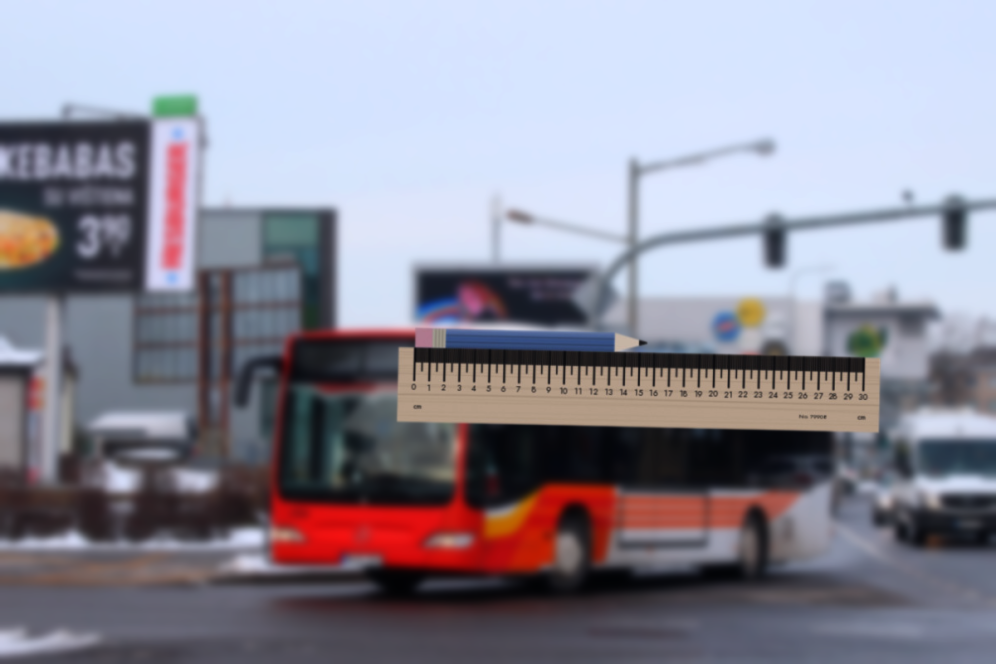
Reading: 15.5 cm
